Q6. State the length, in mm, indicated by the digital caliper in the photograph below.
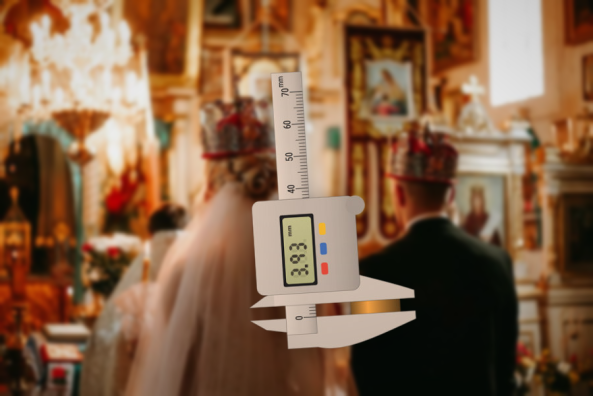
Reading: 3.93 mm
